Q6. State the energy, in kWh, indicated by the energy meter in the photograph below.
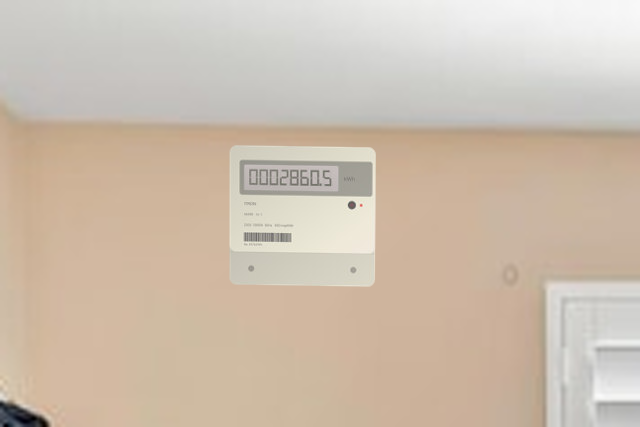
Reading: 2860.5 kWh
